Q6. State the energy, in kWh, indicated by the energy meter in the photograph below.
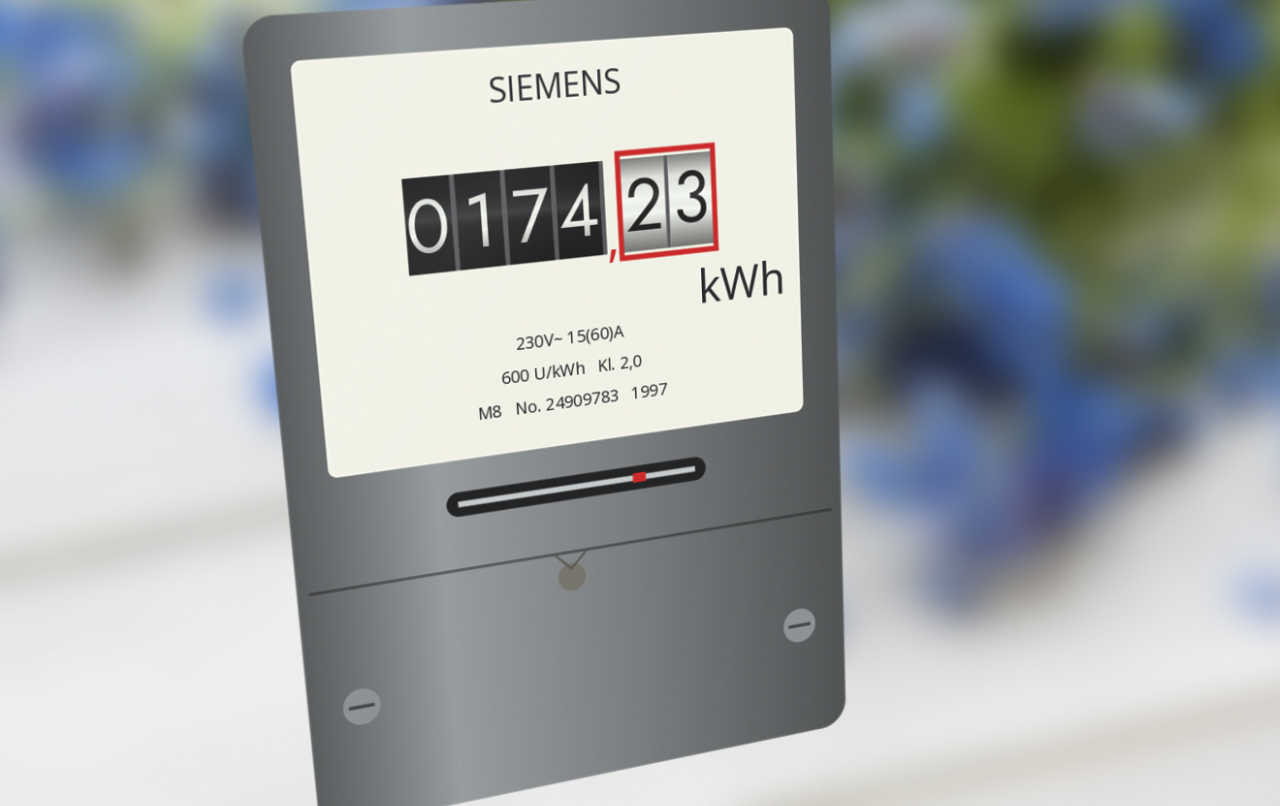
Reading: 174.23 kWh
